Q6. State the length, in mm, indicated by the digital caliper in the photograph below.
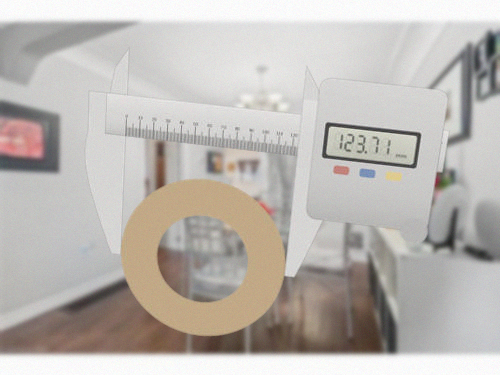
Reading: 123.71 mm
